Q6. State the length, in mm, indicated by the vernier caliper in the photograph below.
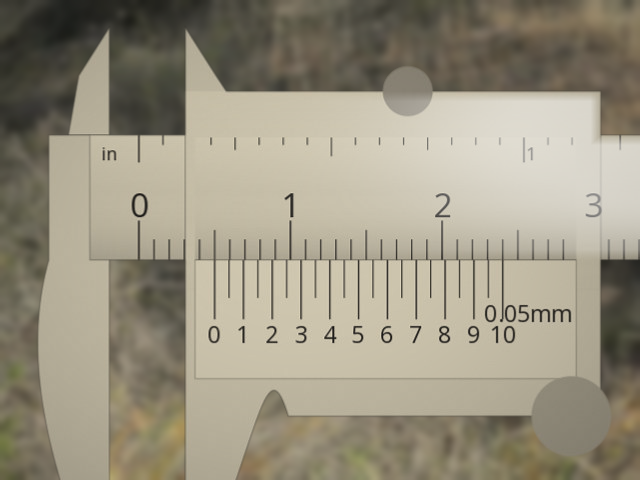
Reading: 5.0 mm
